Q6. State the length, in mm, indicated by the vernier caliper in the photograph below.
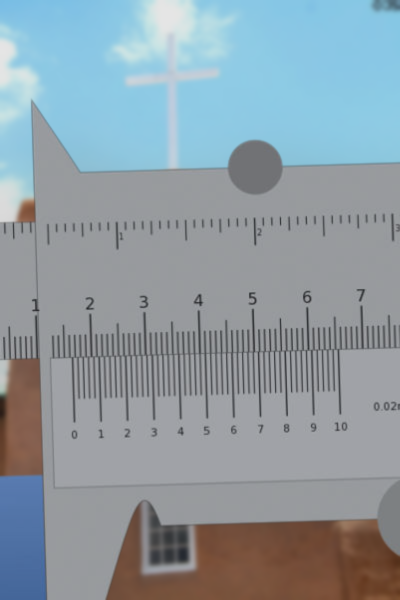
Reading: 16.5 mm
